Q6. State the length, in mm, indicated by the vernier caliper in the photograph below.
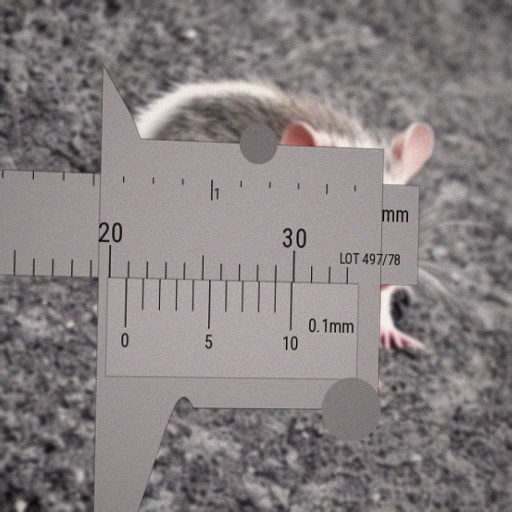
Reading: 20.9 mm
